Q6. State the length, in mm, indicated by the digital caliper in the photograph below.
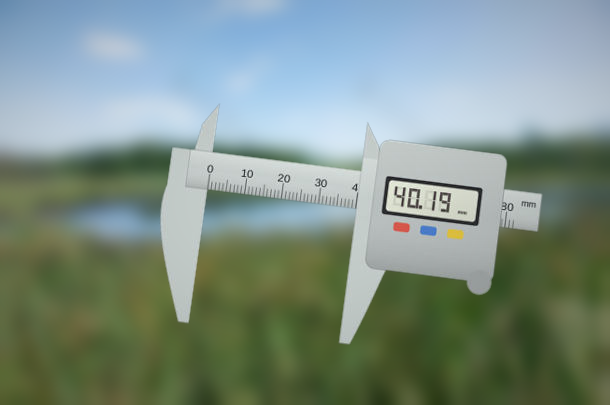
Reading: 40.19 mm
